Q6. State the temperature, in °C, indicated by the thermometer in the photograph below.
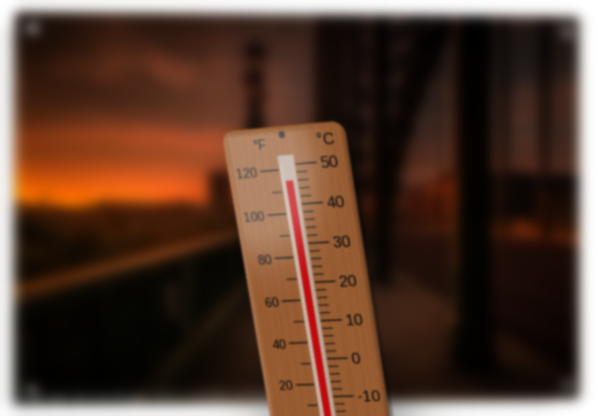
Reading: 46 °C
